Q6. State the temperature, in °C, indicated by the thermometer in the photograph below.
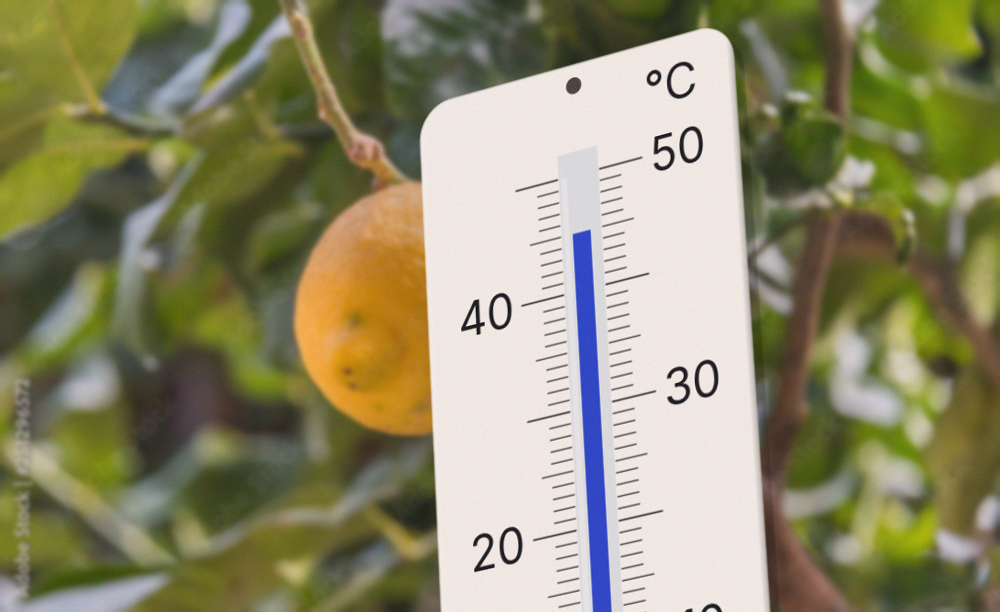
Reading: 45 °C
